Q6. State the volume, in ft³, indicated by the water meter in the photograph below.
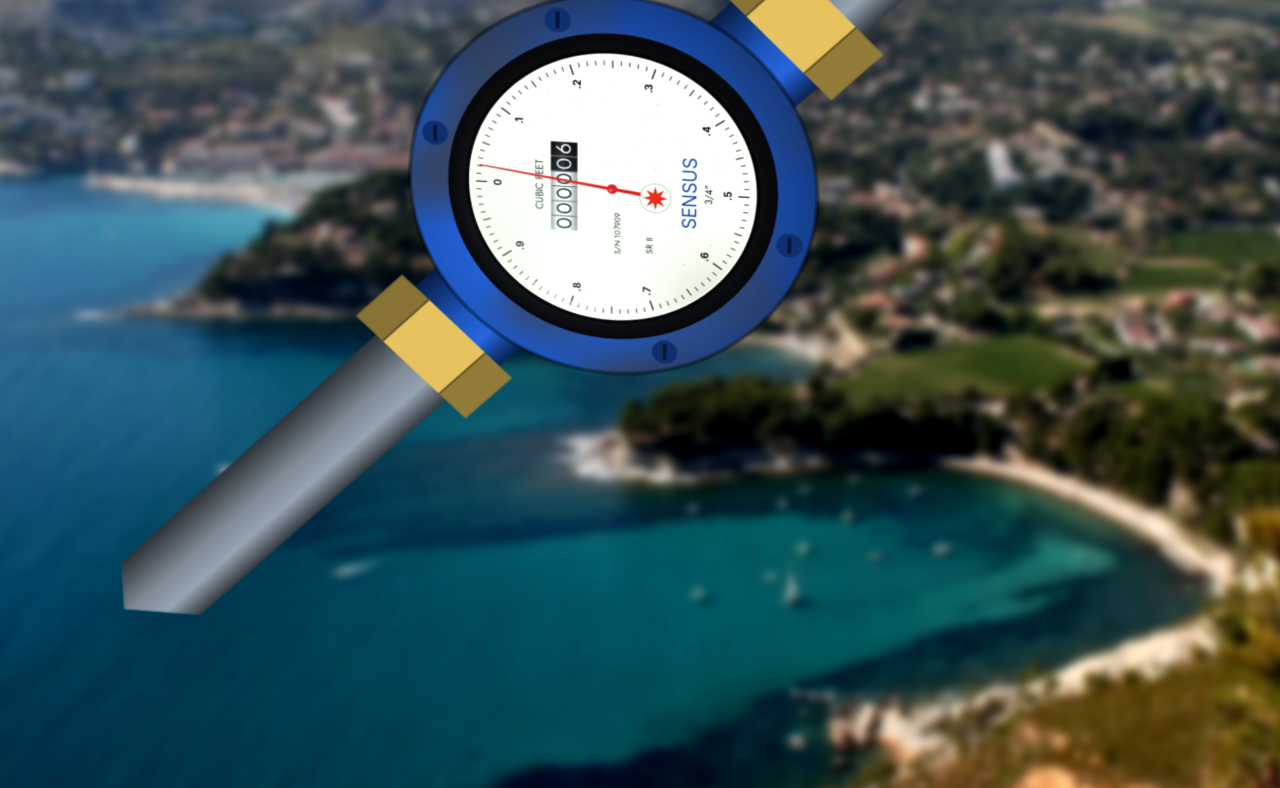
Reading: 6.02 ft³
